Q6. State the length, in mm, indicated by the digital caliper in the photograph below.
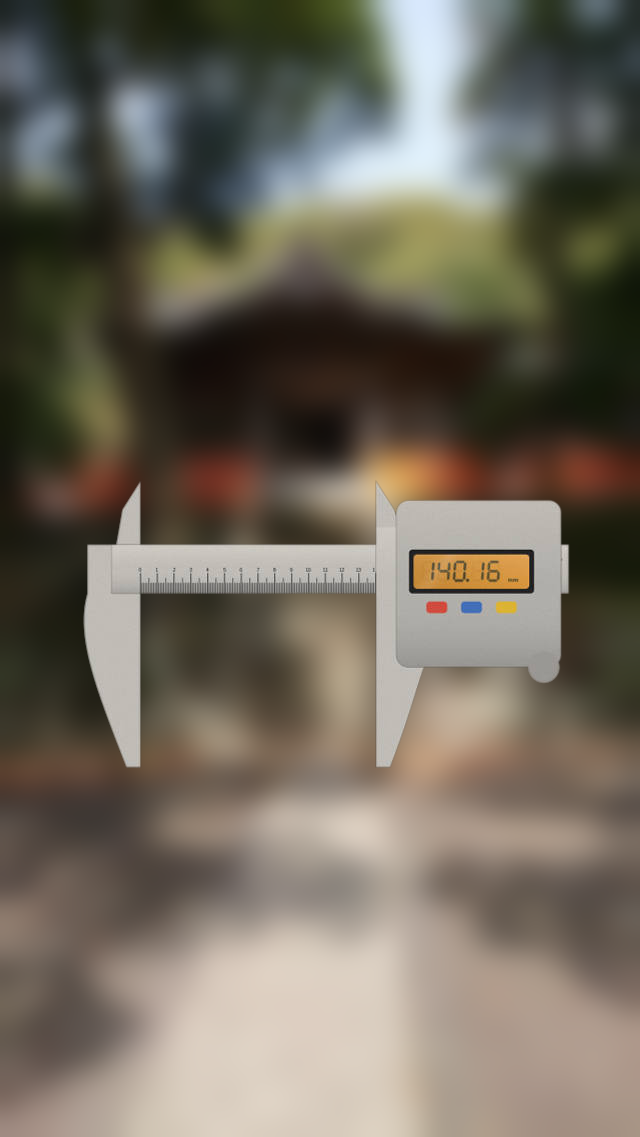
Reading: 140.16 mm
